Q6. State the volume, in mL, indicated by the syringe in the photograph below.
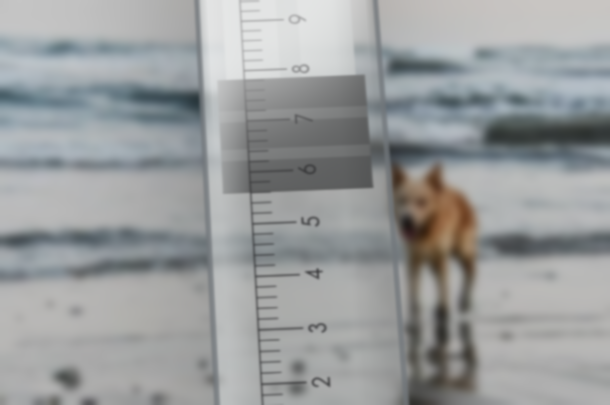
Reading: 5.6 mL
